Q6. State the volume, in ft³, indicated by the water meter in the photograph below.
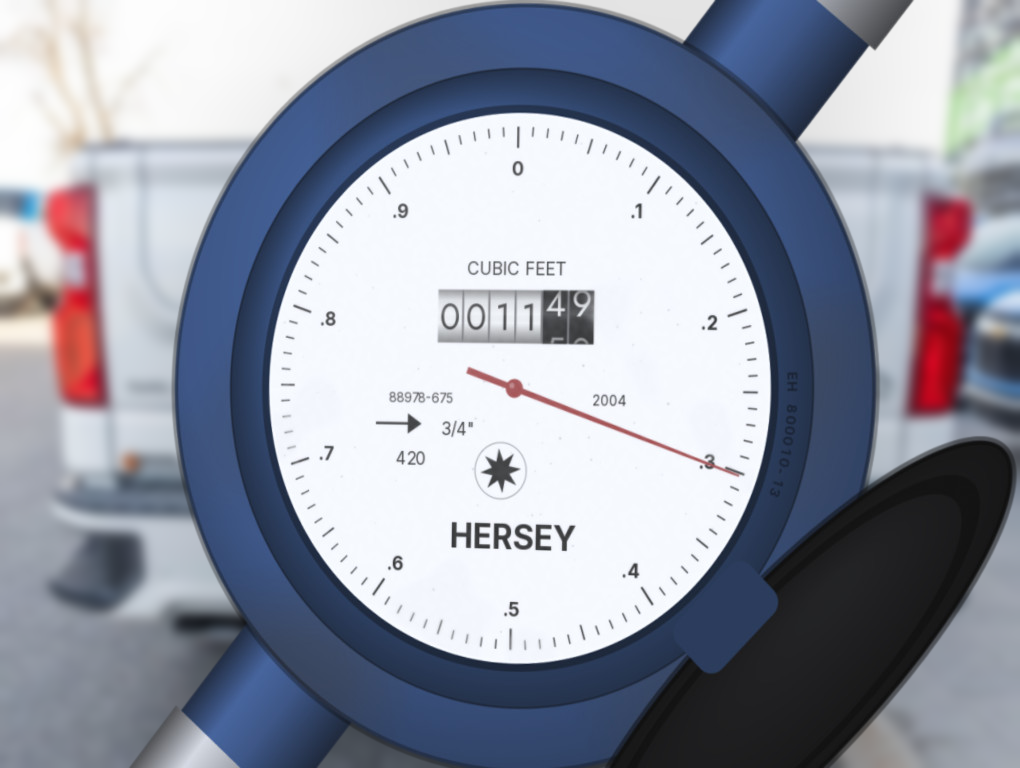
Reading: 1149.30 ft³
